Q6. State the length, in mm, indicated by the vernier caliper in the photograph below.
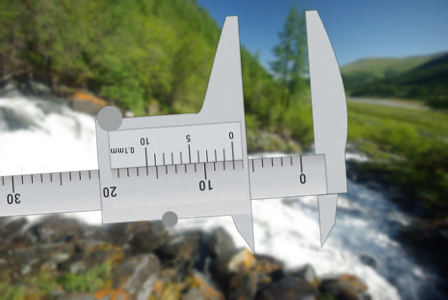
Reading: 7.0 mm
